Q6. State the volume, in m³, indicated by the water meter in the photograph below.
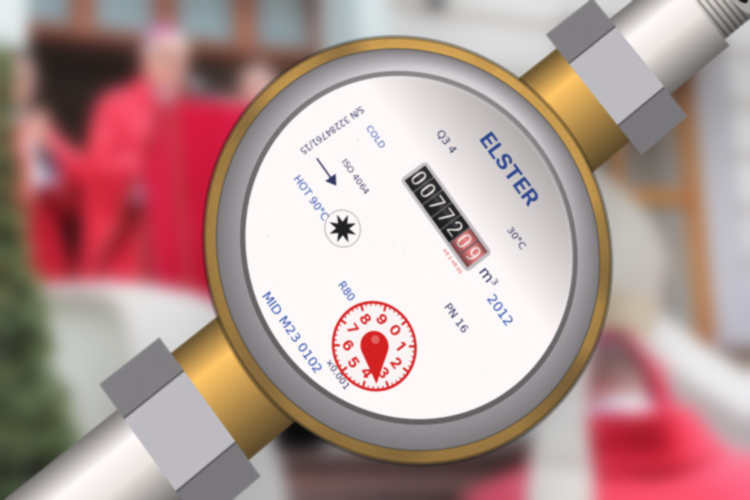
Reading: 772.093 m³
